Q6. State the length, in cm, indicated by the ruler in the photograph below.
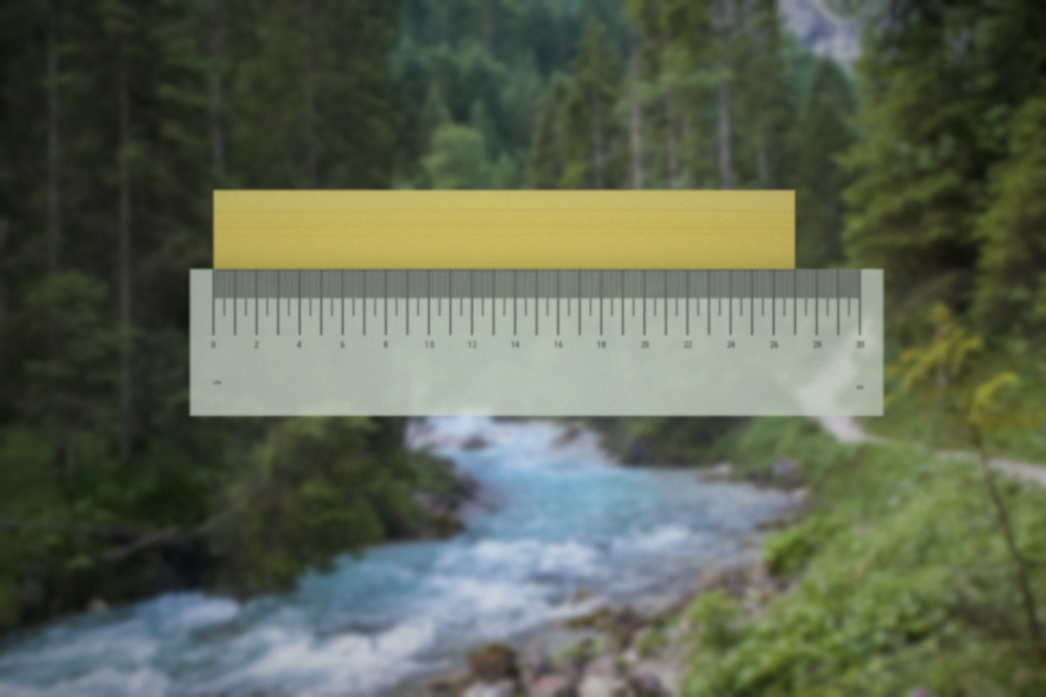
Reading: 27 cm
